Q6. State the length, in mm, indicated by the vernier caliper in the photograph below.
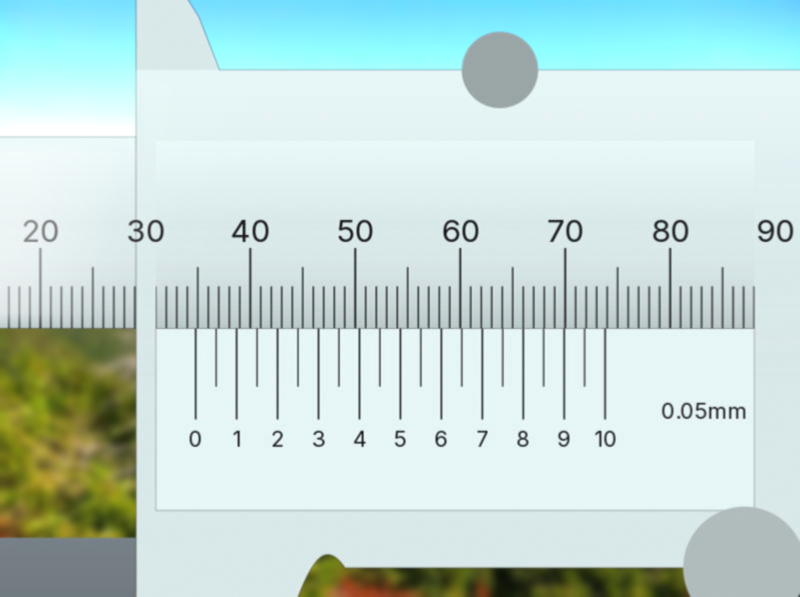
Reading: 34.8 mm
